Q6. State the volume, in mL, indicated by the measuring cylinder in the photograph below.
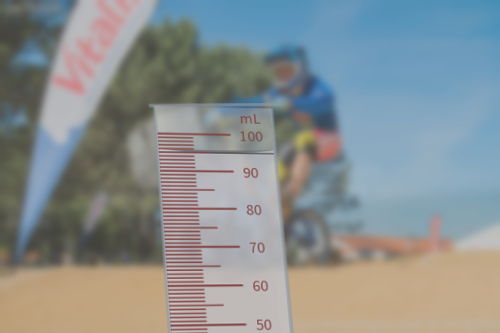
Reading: 95 mL
